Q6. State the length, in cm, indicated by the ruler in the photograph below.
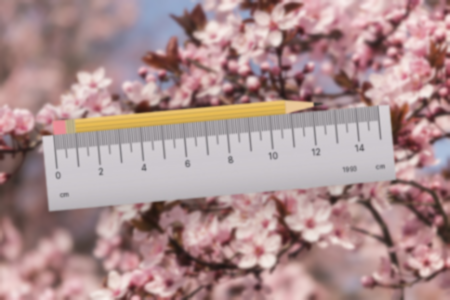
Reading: 12.5 cm
